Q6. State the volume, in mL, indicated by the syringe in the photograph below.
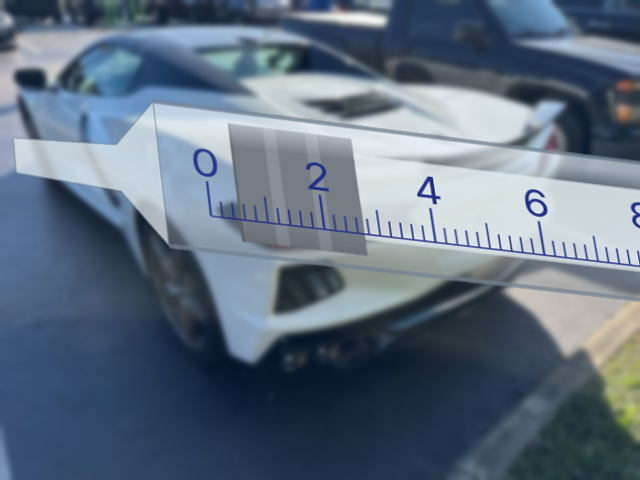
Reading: 0.5 mL
